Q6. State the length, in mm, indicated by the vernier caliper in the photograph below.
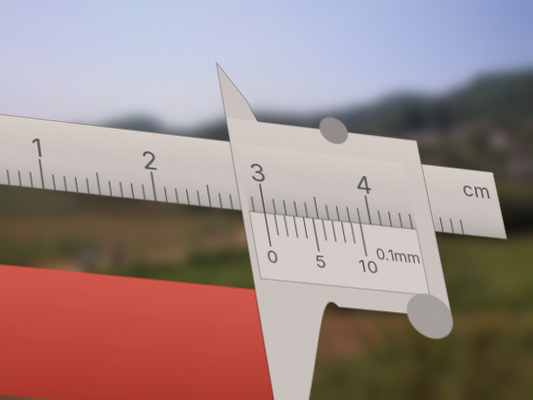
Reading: 30.0 mm
